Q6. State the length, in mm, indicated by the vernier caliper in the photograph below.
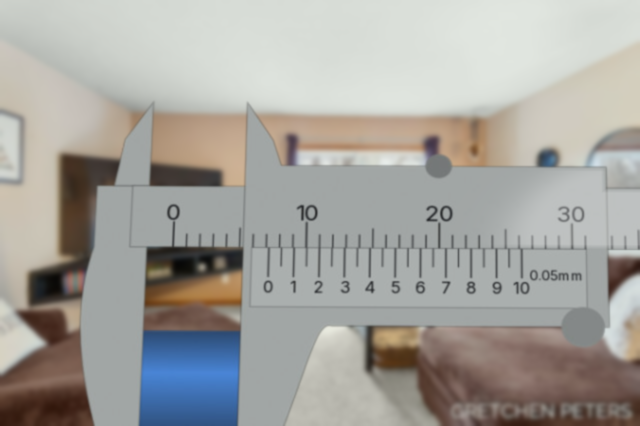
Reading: 7.2 mm
